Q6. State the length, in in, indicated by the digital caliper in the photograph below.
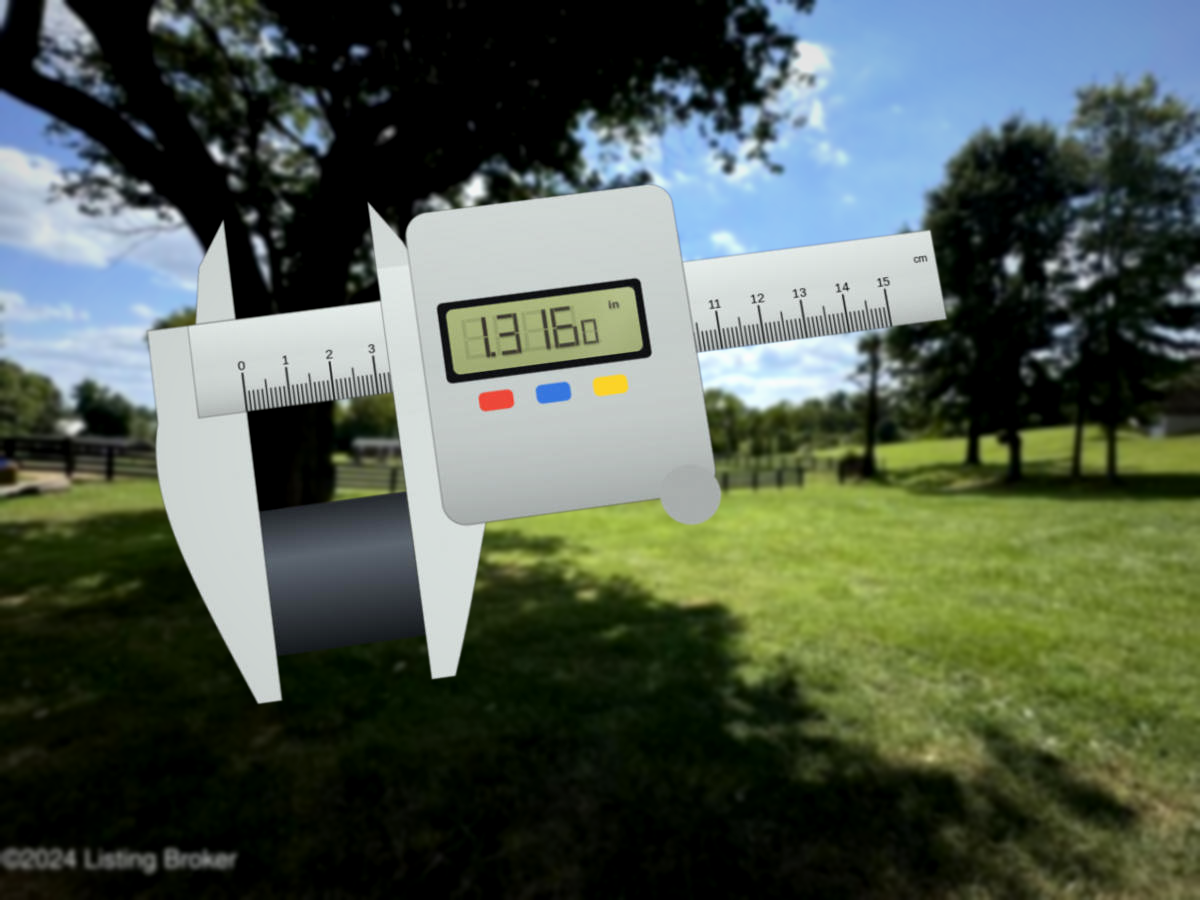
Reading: 1.3160 in
